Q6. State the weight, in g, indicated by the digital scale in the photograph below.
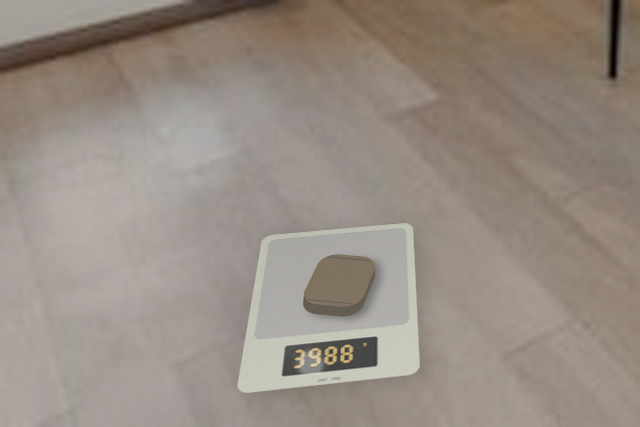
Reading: 3988 g
